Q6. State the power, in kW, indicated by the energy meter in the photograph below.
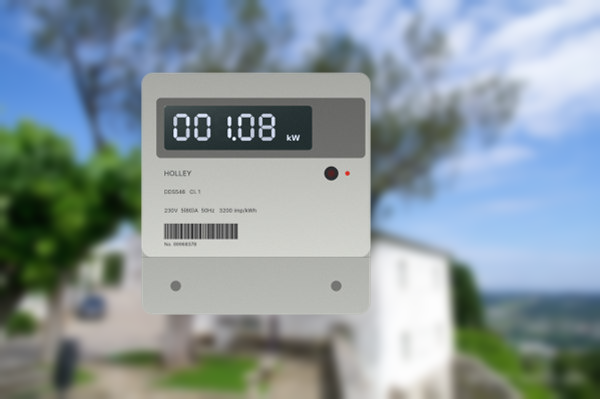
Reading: 1.08 kW
